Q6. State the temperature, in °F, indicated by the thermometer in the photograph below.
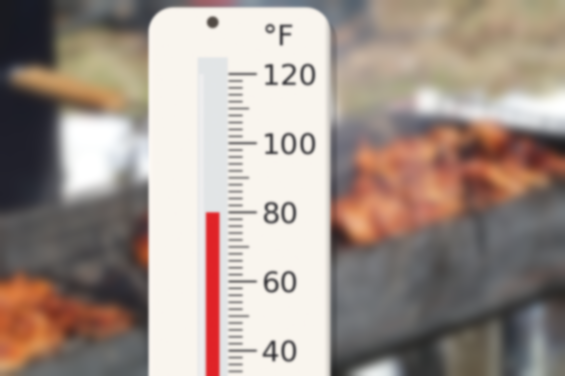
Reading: 80 °F
